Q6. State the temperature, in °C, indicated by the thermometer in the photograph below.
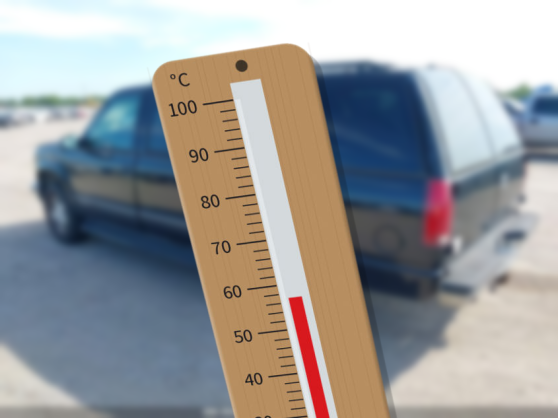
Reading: 57 °C
